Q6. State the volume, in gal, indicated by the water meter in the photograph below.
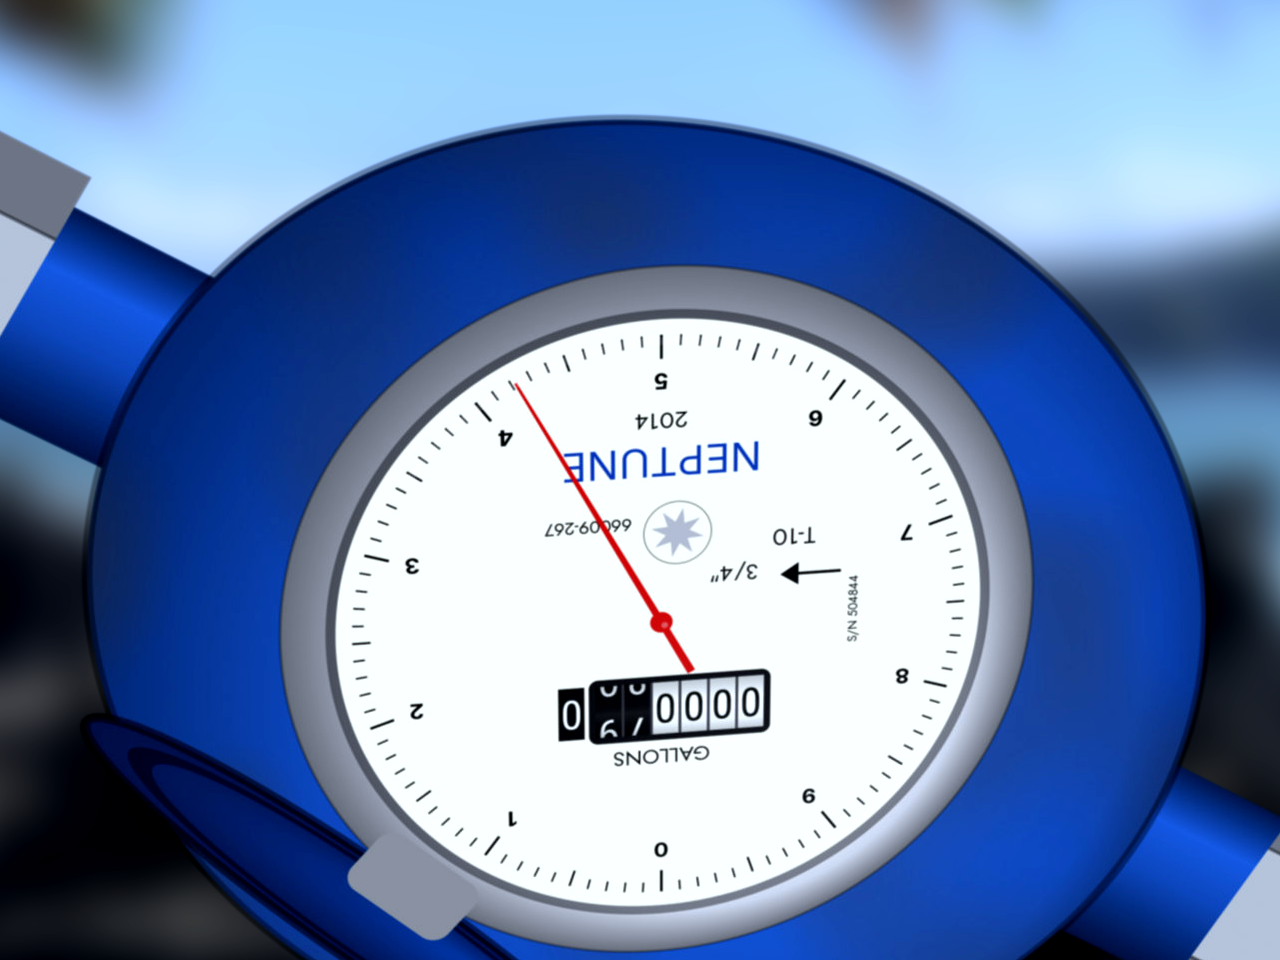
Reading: 794.2 gal
